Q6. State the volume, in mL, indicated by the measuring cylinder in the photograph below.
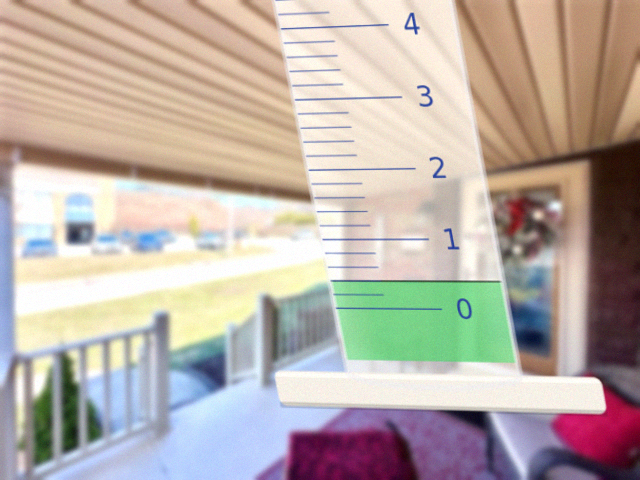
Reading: 0.4 mL
